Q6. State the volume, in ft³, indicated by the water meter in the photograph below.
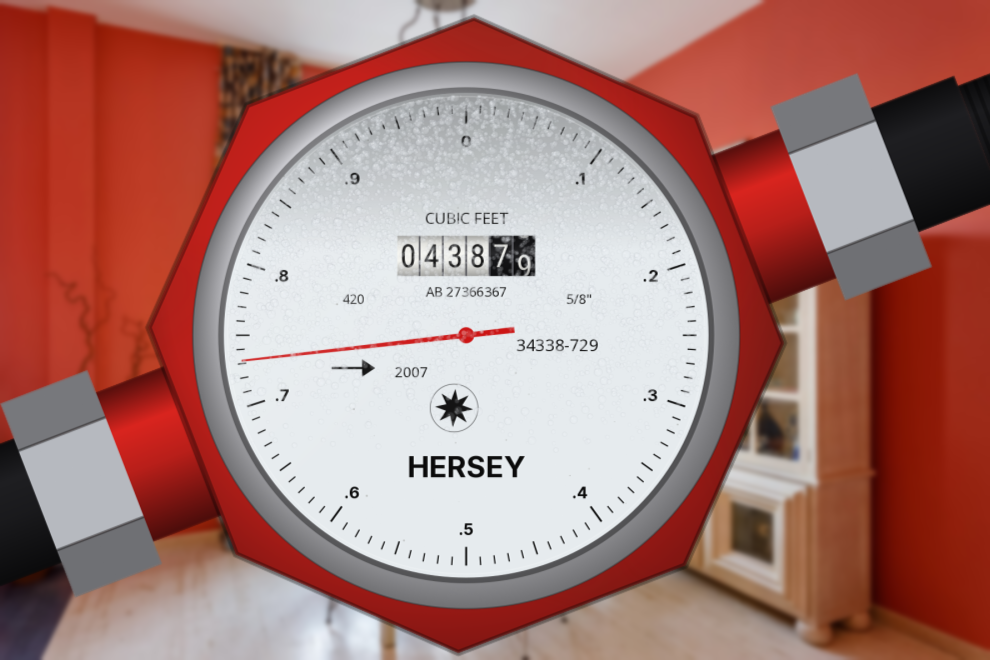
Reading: 43878.73 ft³
